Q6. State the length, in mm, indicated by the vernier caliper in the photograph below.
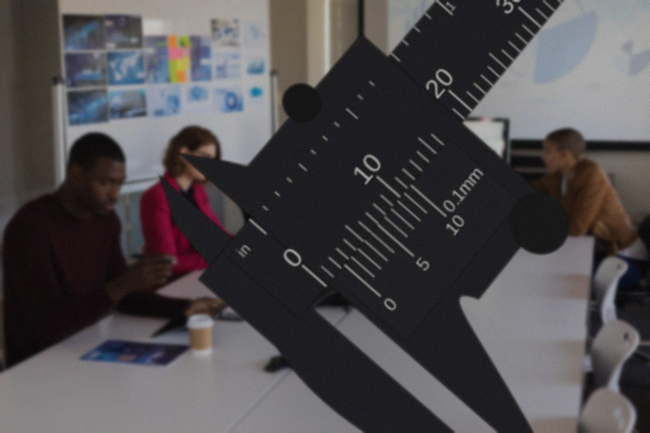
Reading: 2.4 mm
